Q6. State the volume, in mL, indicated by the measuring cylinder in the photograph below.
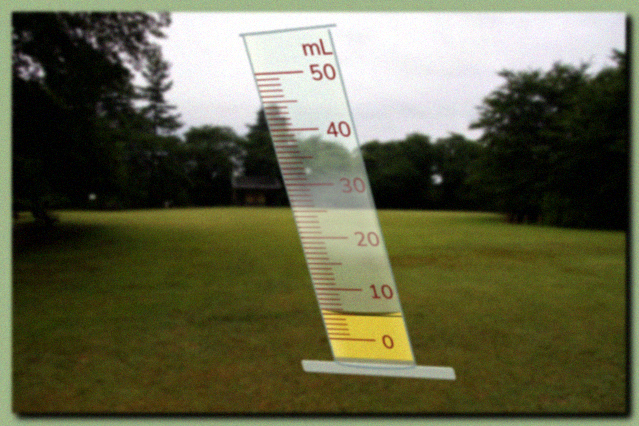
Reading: 5 mL
